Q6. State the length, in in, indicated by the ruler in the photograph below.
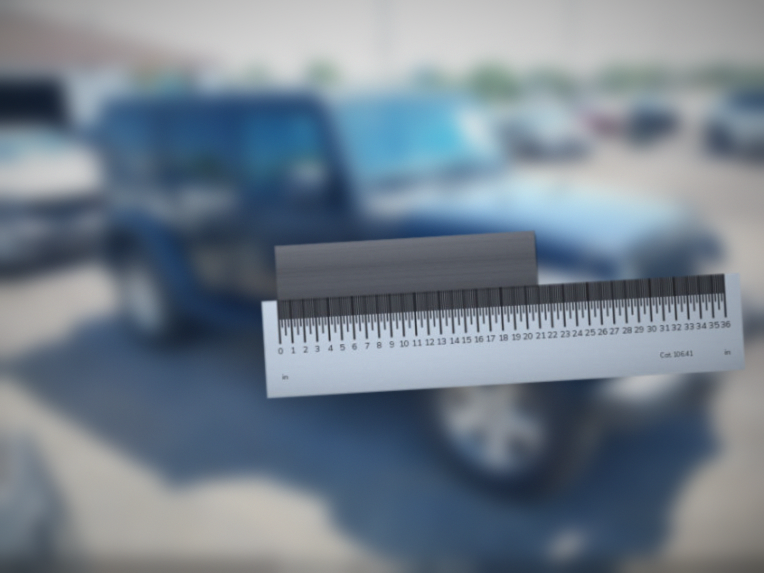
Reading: 21 in
